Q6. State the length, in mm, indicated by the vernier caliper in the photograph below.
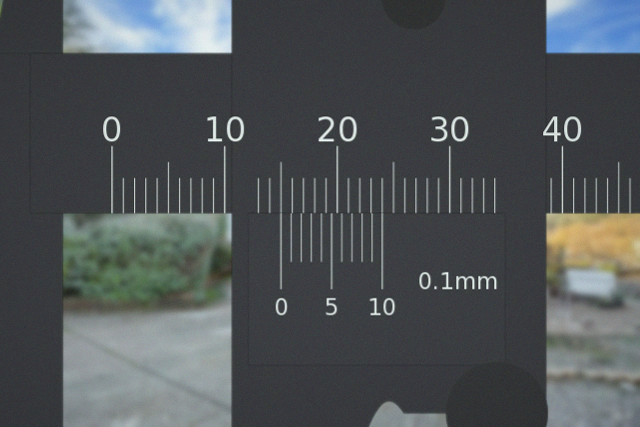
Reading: 15.0 mm
